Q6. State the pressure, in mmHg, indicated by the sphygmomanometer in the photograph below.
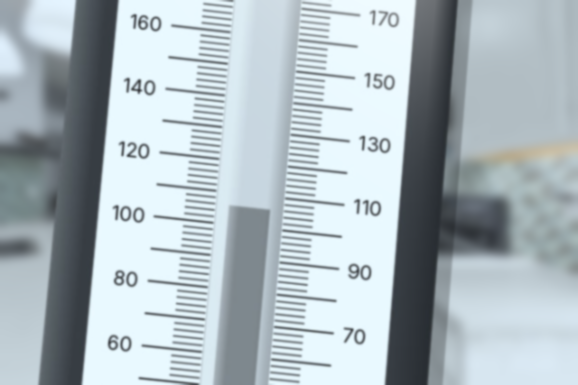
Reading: 106 mmHg
